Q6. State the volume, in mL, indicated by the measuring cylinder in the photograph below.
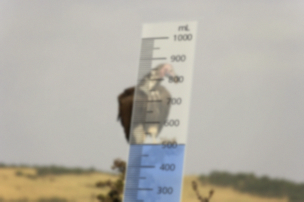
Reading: 500 mL
